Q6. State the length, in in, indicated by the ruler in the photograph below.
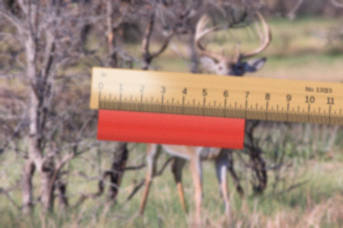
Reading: 7 in
